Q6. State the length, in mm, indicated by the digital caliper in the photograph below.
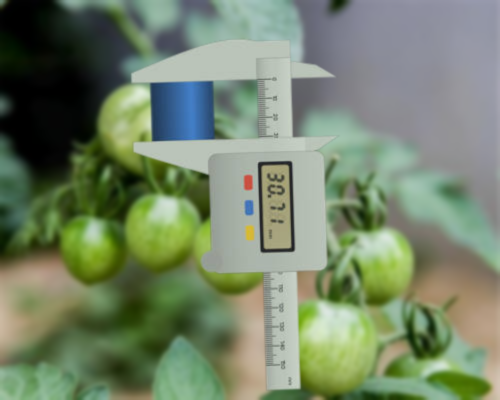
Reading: 30.71 mm
